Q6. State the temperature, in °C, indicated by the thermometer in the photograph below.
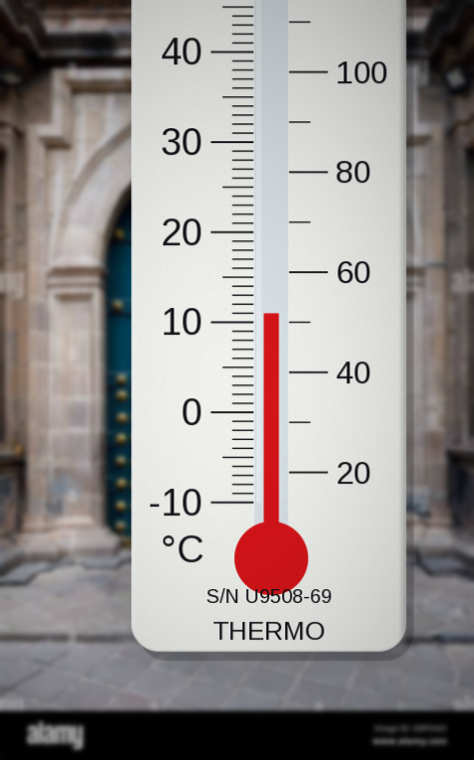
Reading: 11 °C
